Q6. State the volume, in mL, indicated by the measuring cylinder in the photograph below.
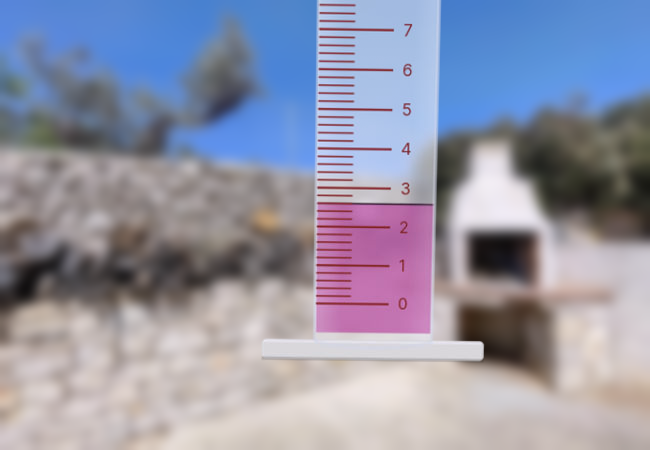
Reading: 2.6 mL
